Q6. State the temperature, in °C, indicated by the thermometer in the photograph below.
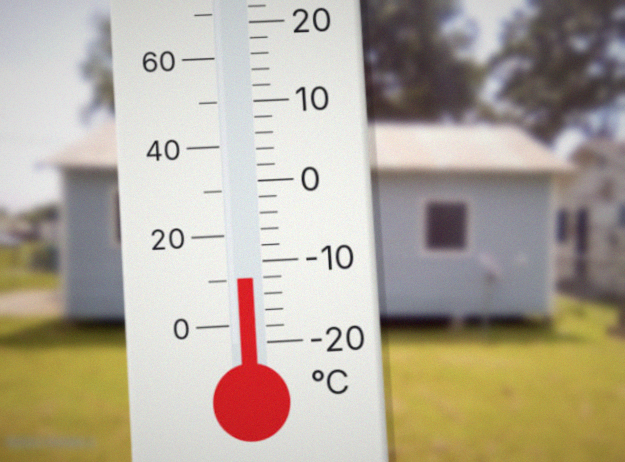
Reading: -12 °C
